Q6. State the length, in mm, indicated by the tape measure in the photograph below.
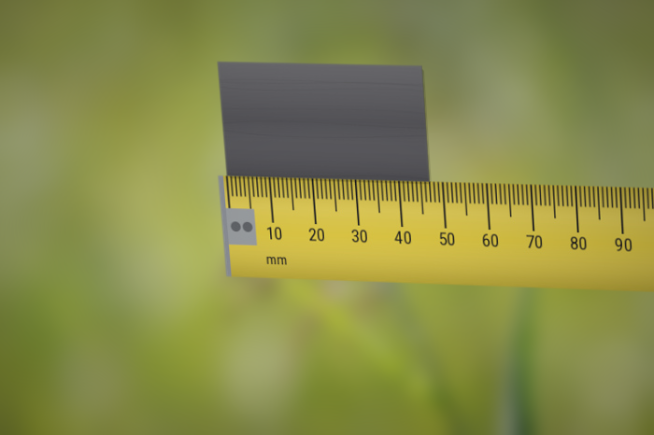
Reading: 47 mm
